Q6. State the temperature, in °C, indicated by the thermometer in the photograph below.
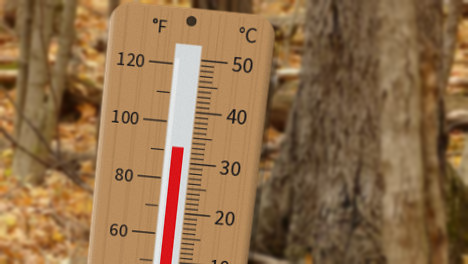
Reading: 33 °C
